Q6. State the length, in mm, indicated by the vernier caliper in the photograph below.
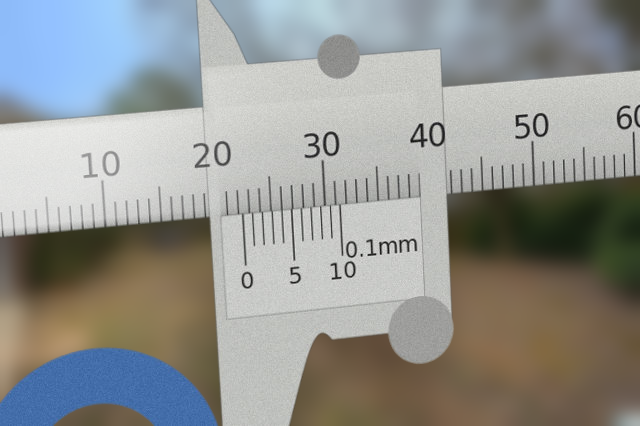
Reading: 22.4 mm
